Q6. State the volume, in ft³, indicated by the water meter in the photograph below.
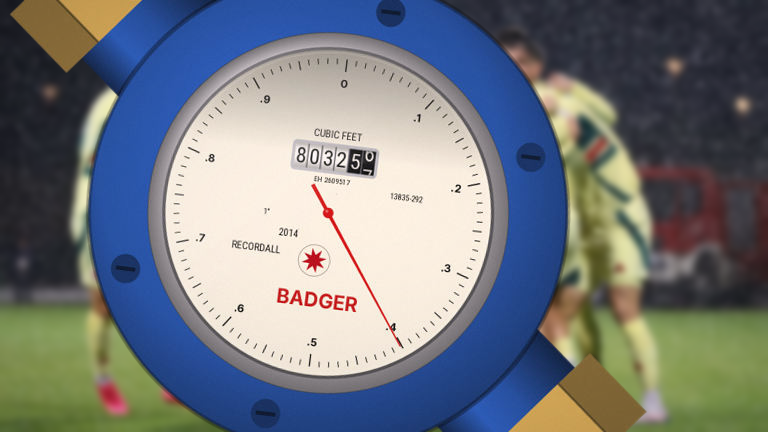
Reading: 803256.40 ft³
